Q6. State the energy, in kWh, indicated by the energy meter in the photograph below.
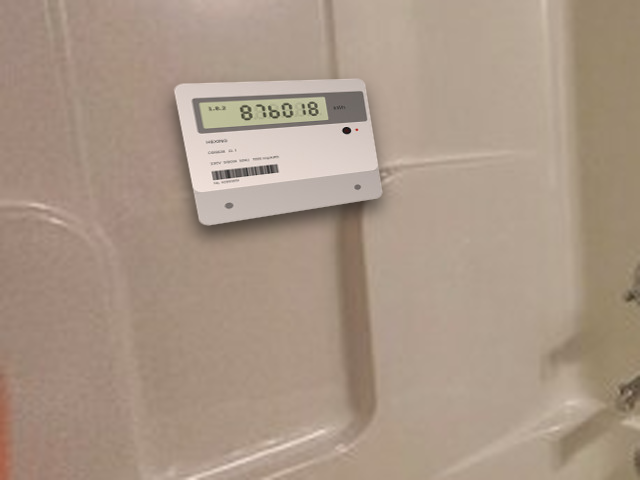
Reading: 876018 kWh
